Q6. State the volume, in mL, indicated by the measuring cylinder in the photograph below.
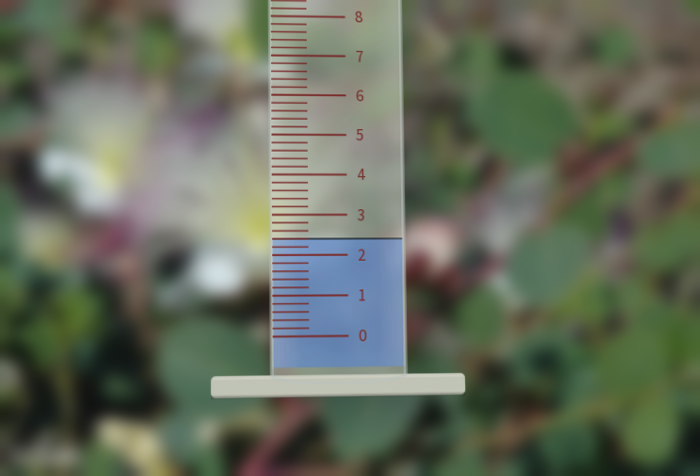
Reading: 2.4 mL
